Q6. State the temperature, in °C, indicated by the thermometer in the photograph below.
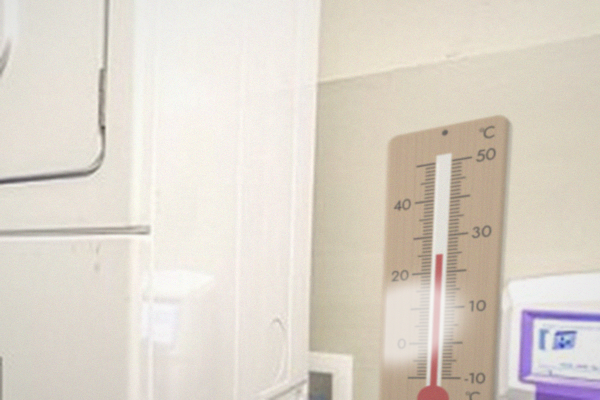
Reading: 25 °C
